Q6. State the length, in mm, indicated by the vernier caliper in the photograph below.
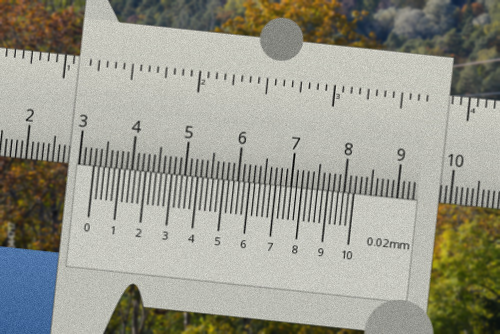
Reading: 32.8 mm
